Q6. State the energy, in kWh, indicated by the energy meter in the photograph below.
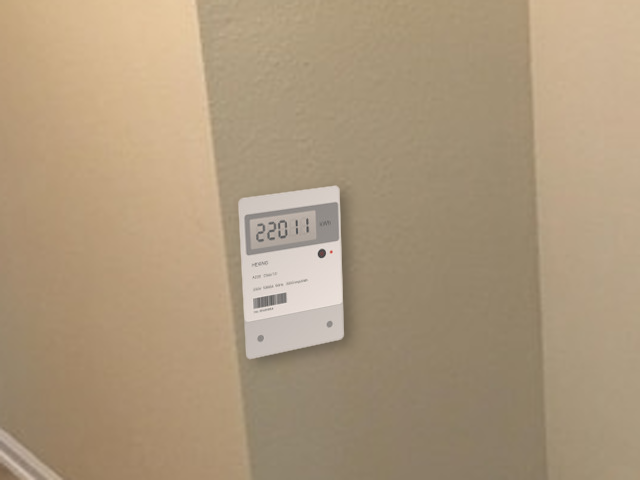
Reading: 22011 kWh
